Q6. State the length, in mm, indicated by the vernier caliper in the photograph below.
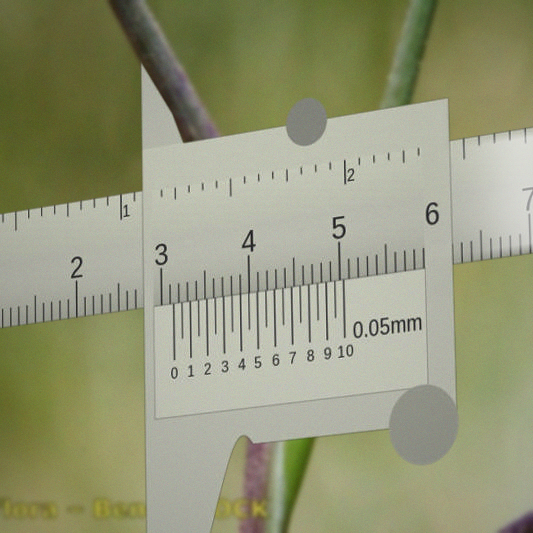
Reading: 31.4 mm
